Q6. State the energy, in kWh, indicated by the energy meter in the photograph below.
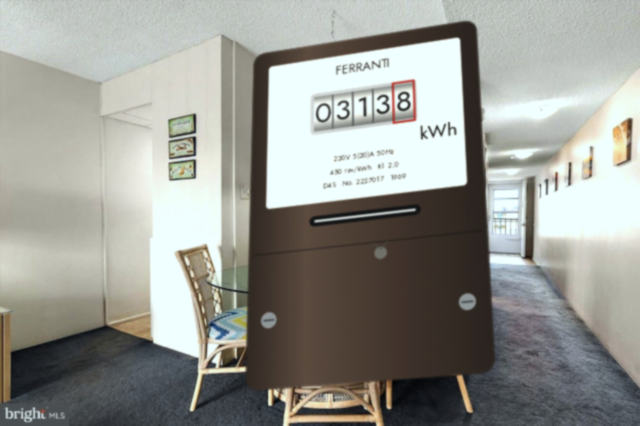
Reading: 313.8 kWh
